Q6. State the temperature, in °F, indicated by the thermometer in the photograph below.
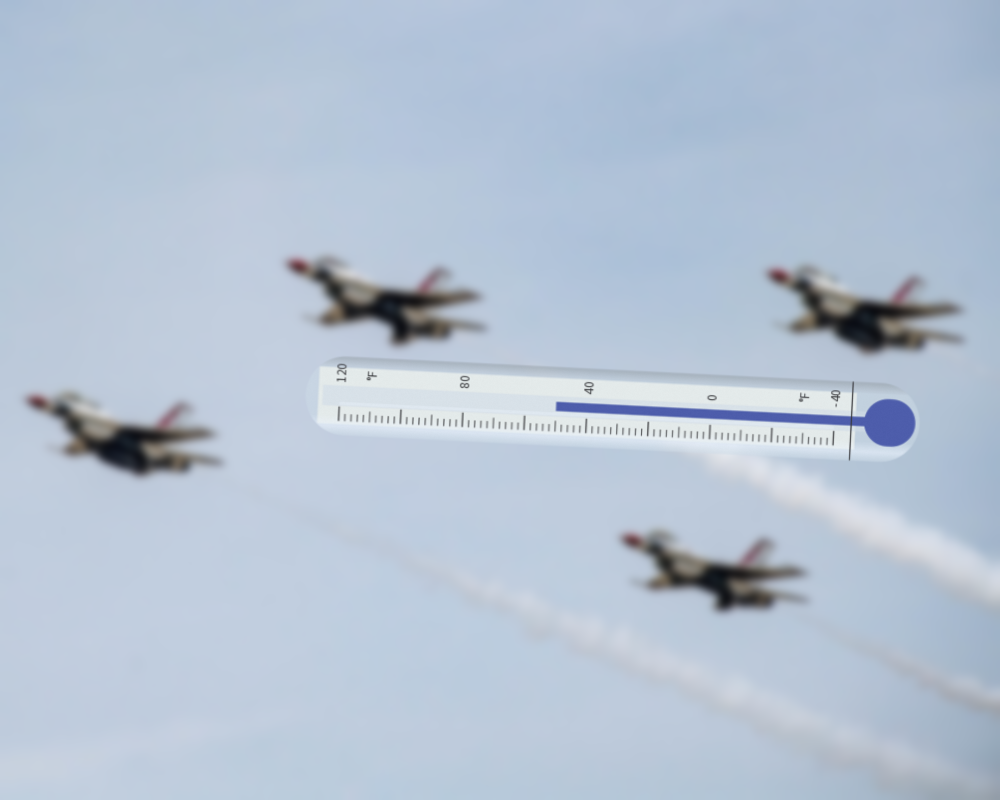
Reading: 50 °F
